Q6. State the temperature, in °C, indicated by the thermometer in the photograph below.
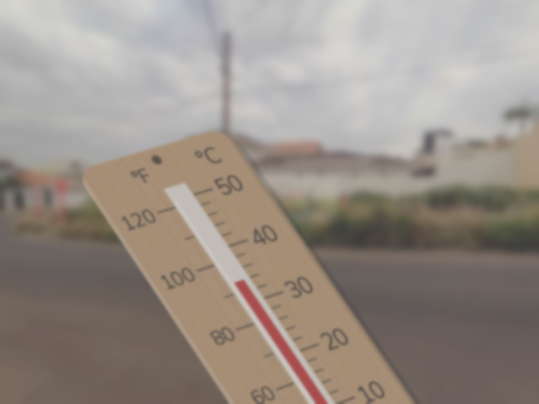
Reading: 34 °C
